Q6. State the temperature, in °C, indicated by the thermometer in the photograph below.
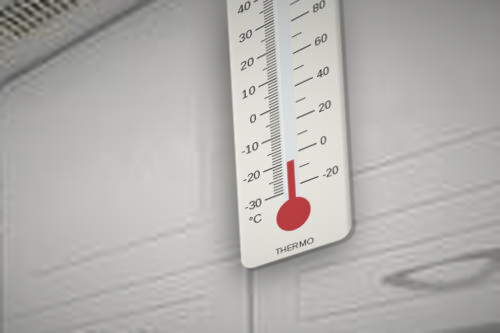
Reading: -20 °C
